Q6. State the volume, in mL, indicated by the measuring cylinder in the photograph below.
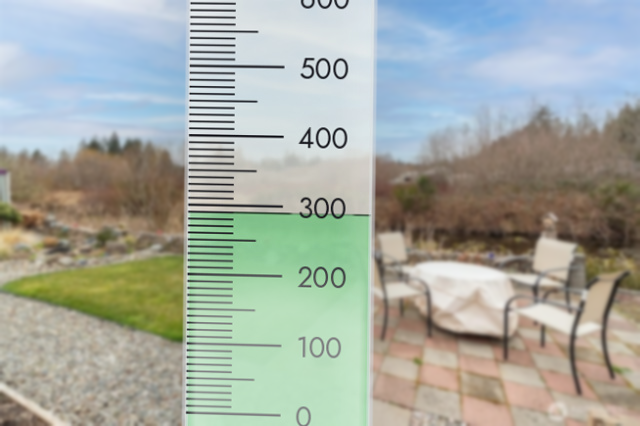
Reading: 290 mL
